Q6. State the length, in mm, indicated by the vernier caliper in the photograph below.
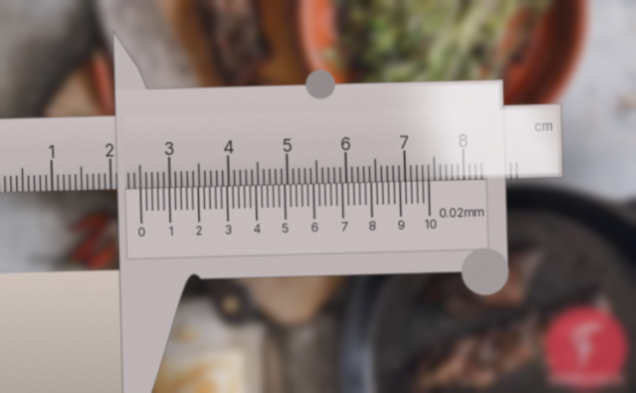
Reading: 25.0 mm
